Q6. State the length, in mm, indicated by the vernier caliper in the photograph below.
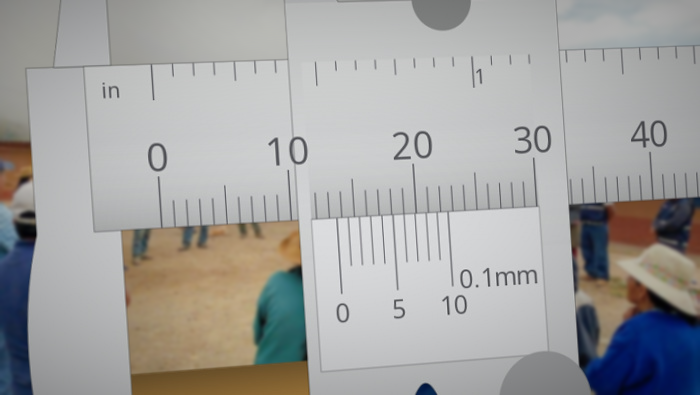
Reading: 13.6 mm
